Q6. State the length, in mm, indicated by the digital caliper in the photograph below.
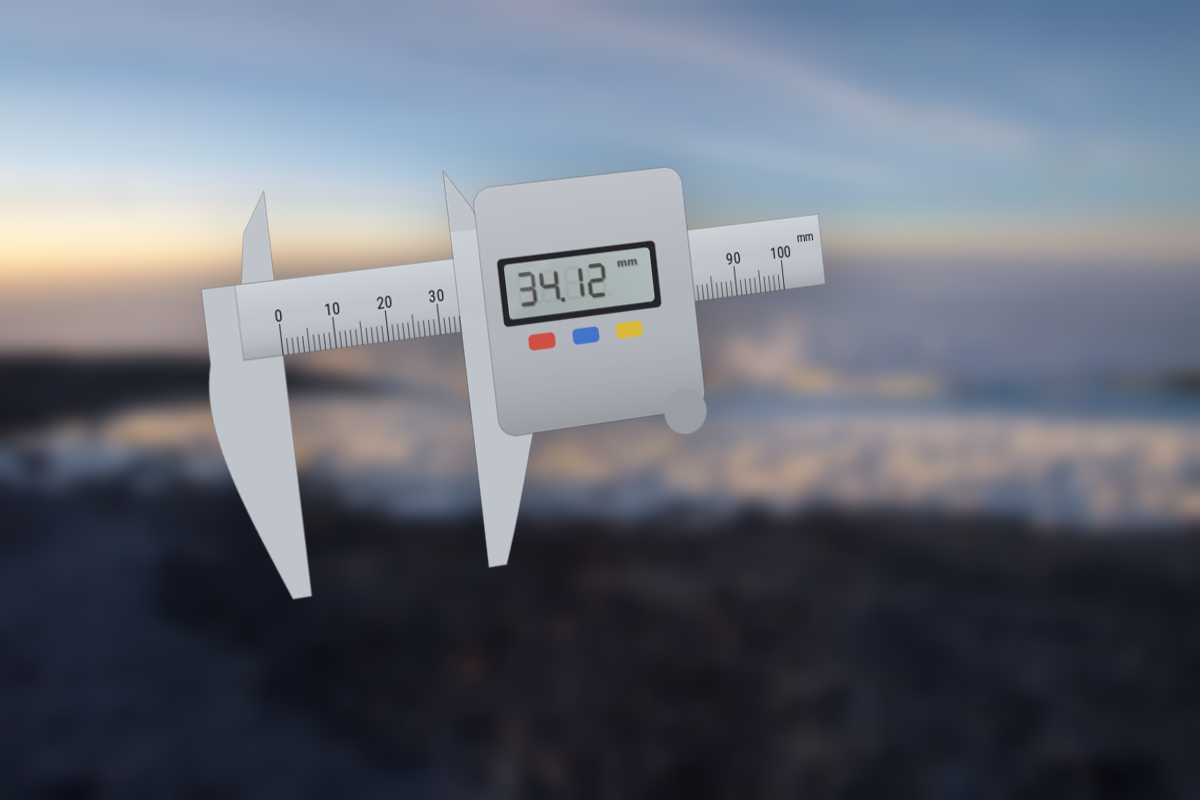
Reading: 34.12 mm
